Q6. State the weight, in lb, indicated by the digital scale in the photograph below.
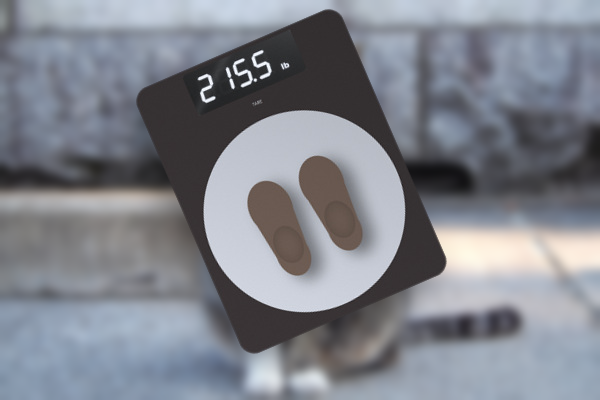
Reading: 215.5 lb
